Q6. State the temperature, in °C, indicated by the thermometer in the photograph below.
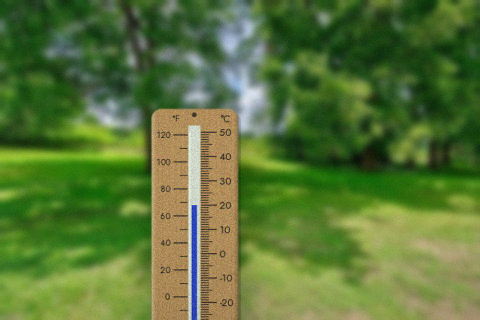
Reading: 20 °C
